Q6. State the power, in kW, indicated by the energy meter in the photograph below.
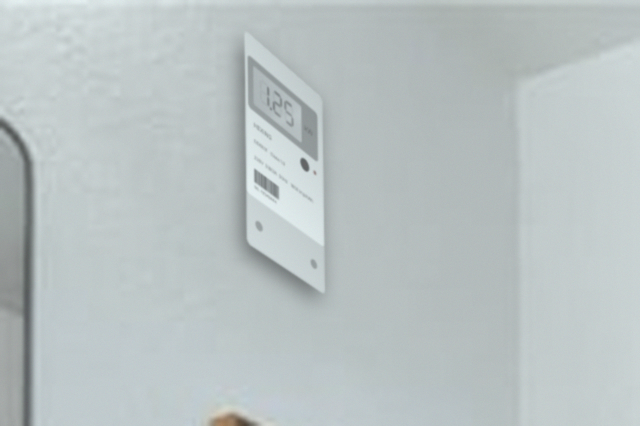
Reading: 1.25 kW
